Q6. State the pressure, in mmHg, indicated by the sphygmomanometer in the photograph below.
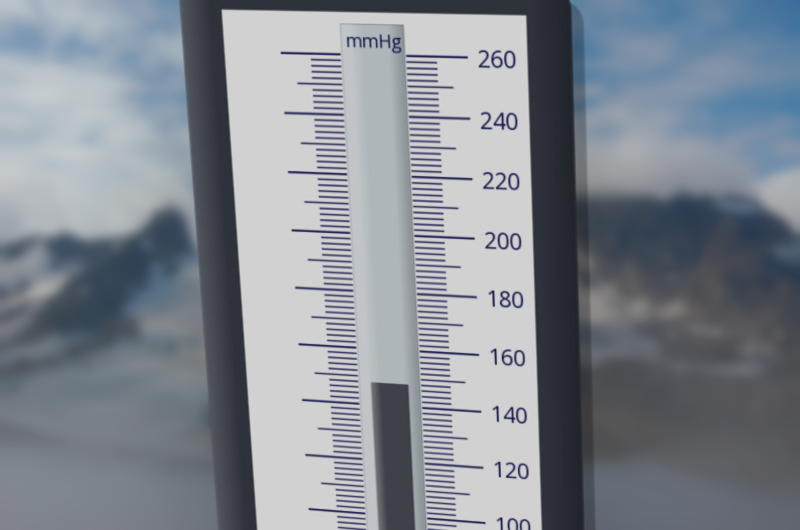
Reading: 148 mmHg
